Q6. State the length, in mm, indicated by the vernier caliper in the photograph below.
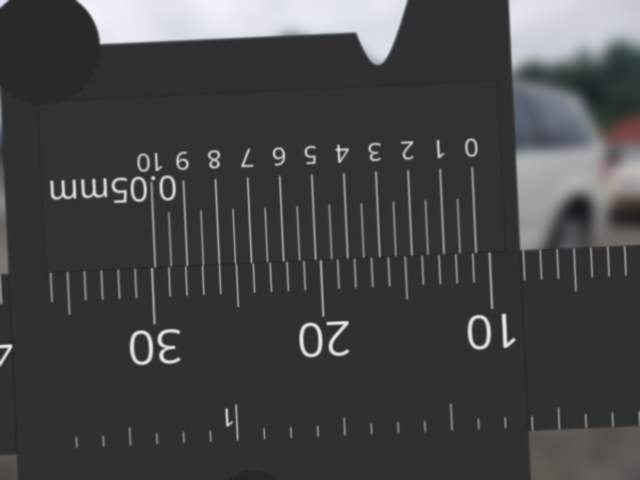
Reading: 10.8 mm
